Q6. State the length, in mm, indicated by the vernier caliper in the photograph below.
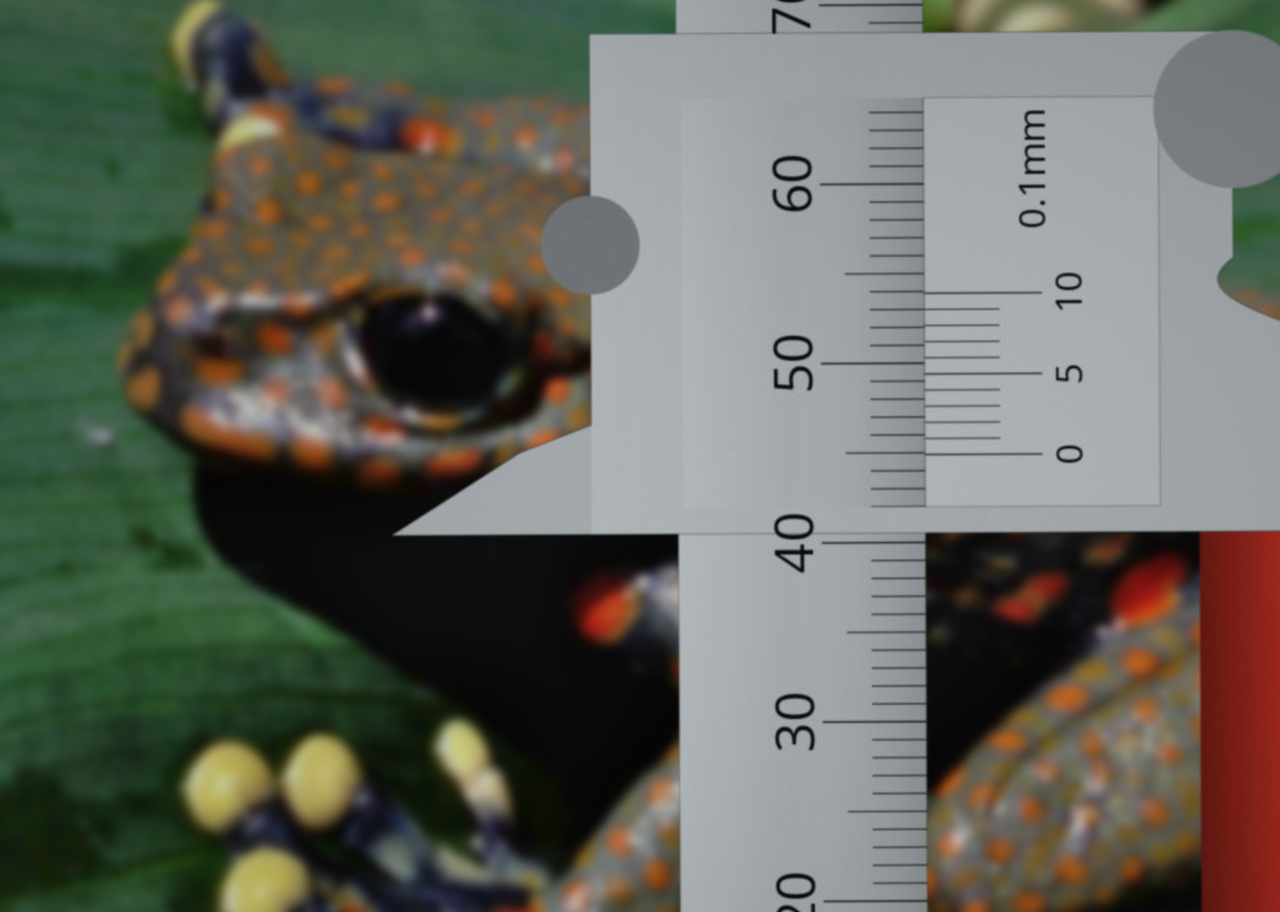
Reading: 44.9 mm
